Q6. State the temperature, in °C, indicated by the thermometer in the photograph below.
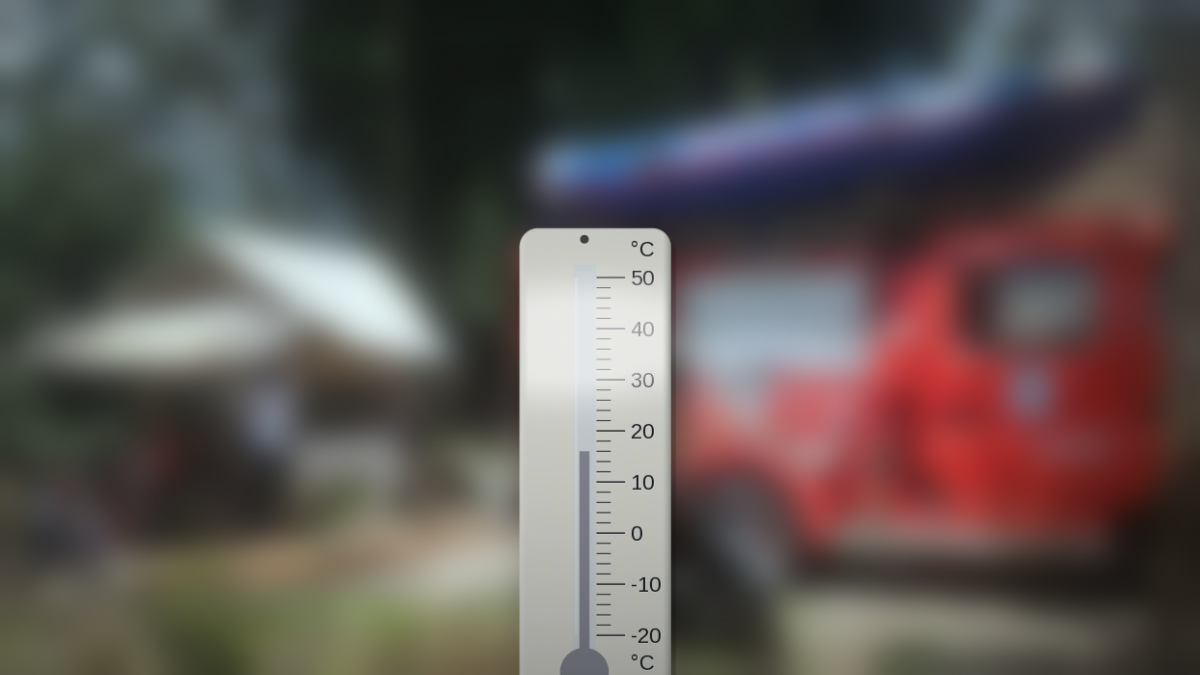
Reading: 16 °C
